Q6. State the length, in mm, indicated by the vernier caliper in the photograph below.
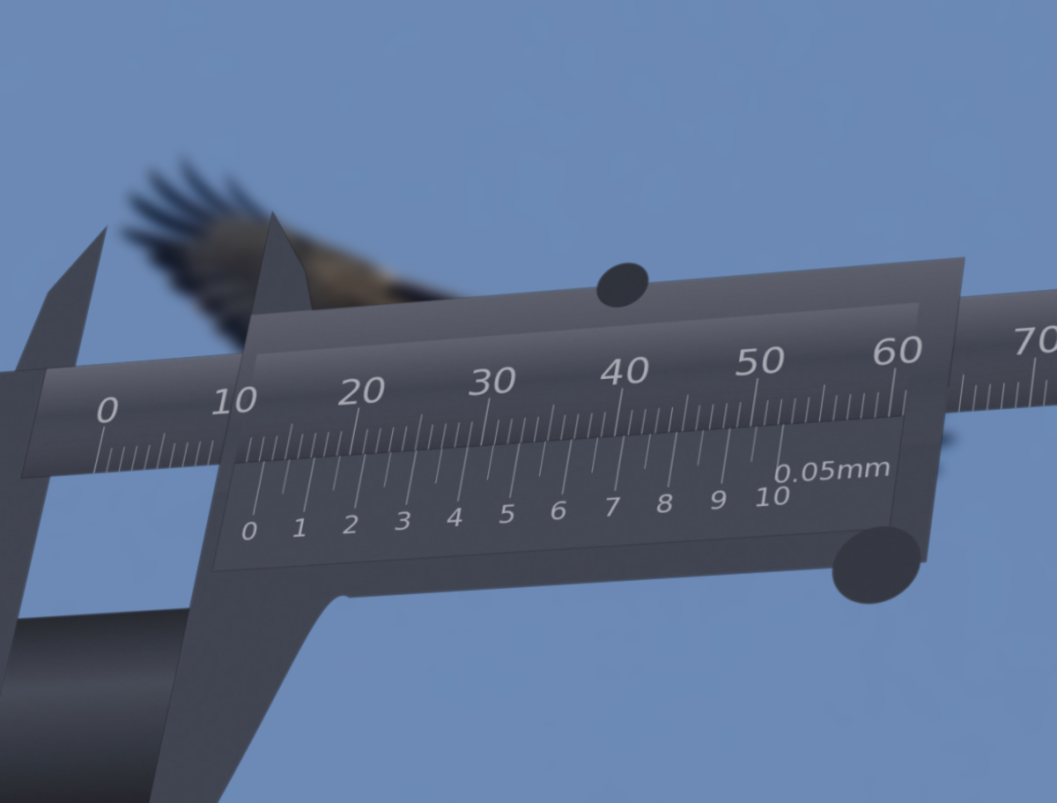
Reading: 13.4 mm
